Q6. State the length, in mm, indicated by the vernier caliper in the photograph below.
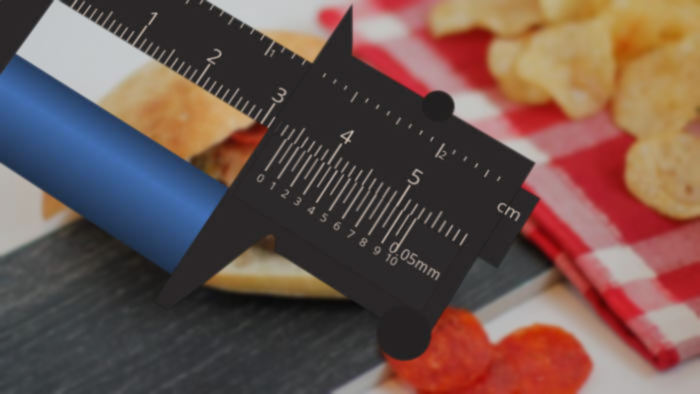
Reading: 33.8 mm
